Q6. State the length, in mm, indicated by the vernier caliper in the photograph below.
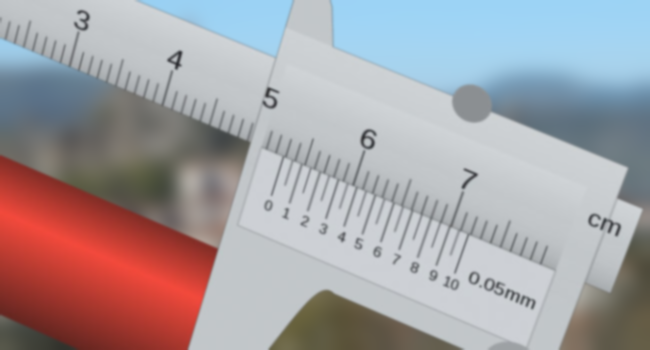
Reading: 52.8 mm
